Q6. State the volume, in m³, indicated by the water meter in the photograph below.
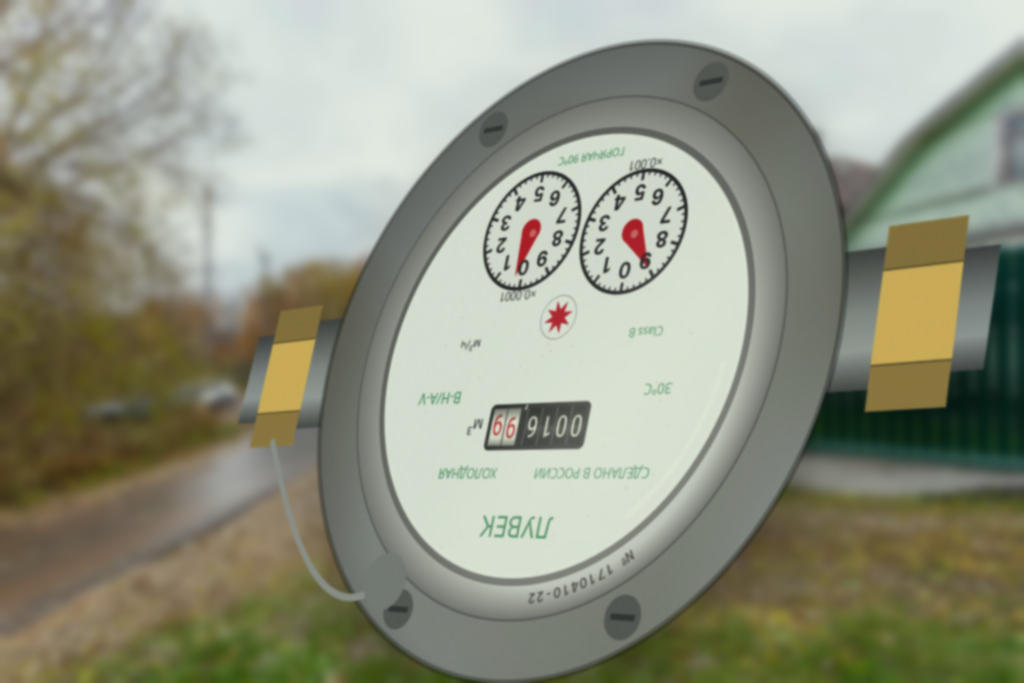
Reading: 16.9890 m³
